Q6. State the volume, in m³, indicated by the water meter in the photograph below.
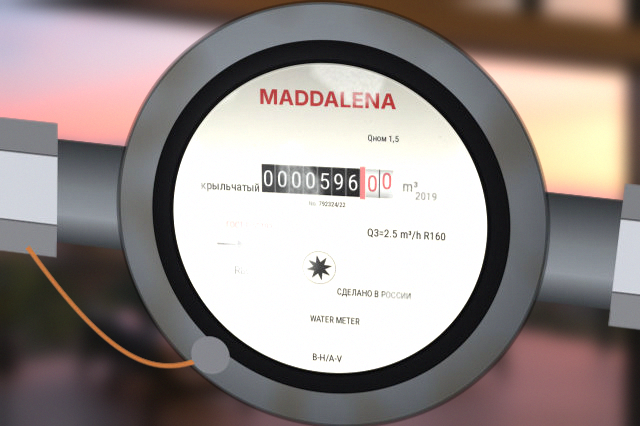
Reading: 596.00 m³
